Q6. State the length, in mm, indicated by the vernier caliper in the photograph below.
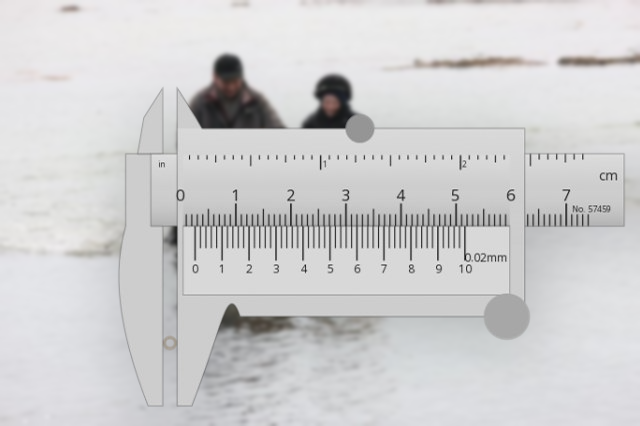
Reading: 2.6 mm
